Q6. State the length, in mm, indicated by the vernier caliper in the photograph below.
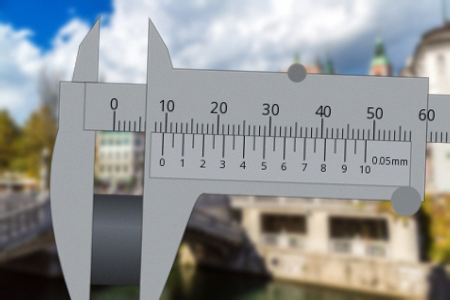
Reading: 9.5 mm
